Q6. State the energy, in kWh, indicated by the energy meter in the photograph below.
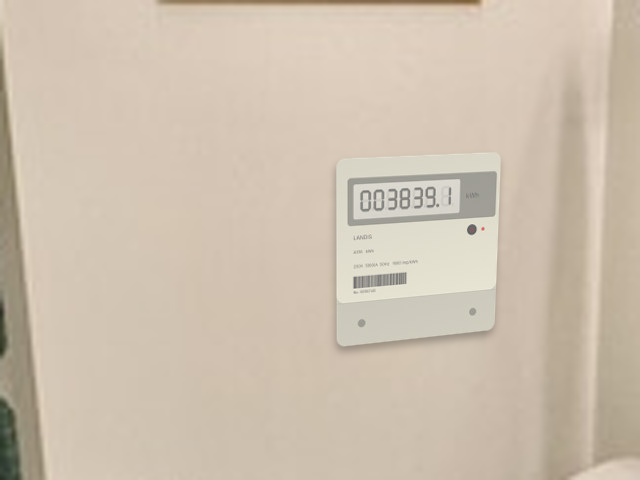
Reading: 3839.1 kWh
